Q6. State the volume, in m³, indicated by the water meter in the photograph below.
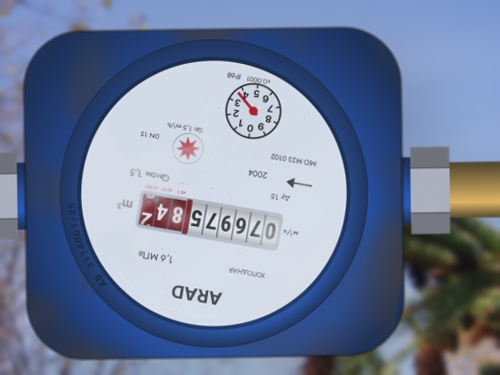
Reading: 76975.8423 m³
